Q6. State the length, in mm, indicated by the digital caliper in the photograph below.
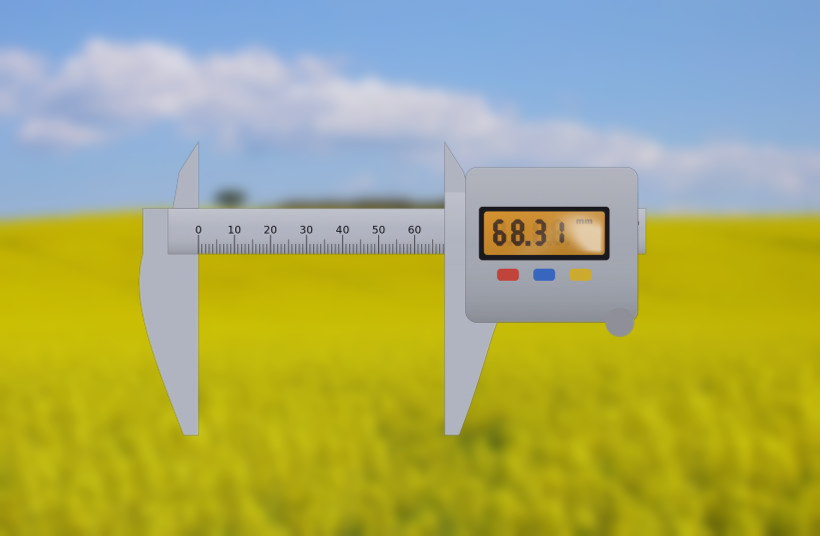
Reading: 68.31 mm
